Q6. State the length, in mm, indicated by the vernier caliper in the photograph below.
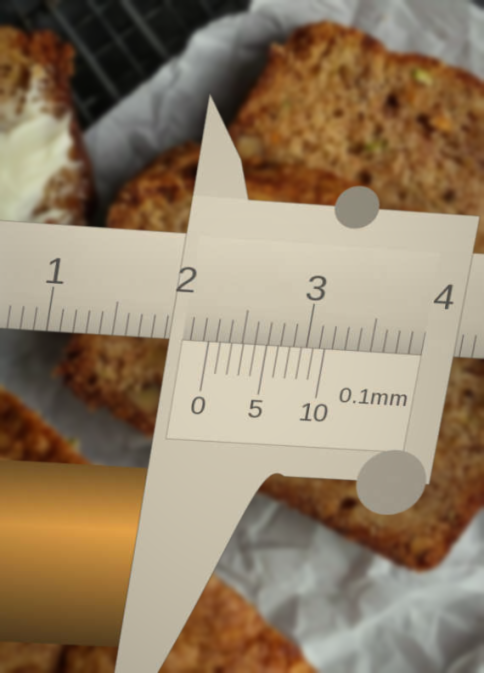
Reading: 22.4 mm
